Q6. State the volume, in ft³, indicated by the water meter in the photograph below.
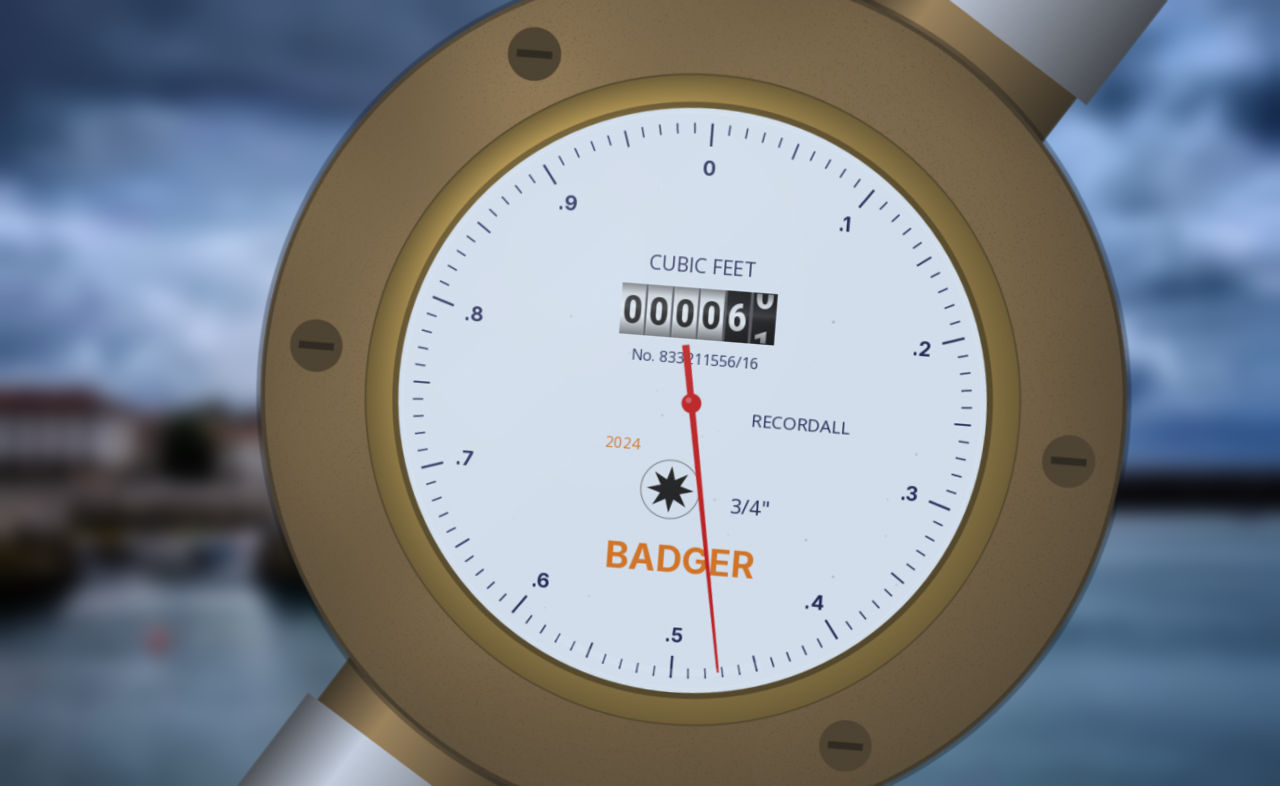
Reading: 60.47 ft³
